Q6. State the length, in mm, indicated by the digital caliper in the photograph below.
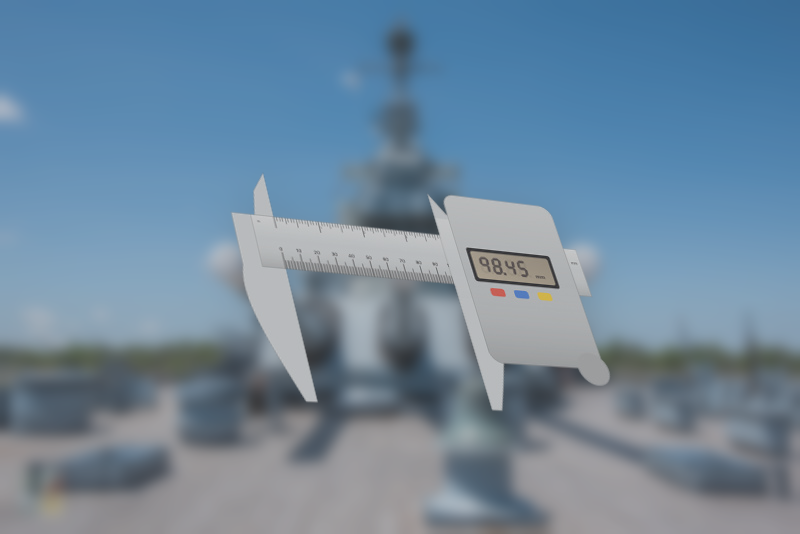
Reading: 98.45 mm
